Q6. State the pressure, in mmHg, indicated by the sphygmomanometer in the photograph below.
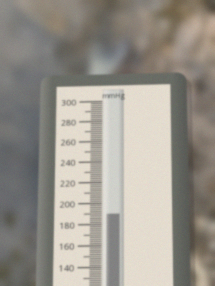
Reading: 190 mmHg
